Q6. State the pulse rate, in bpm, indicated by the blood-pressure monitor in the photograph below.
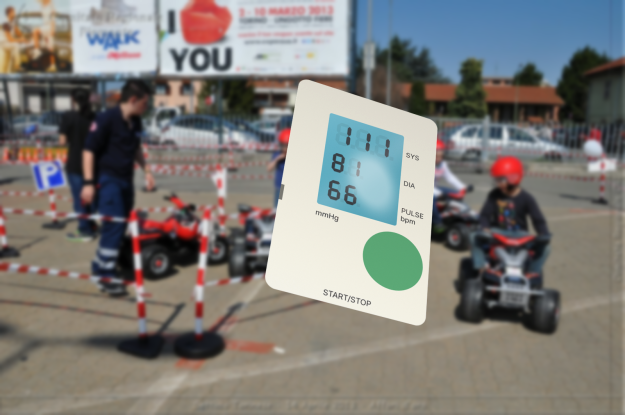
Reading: 66 bpm
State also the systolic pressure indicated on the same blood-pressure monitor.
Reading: 111 mmHg
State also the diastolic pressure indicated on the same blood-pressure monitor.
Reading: 81 mmHg
